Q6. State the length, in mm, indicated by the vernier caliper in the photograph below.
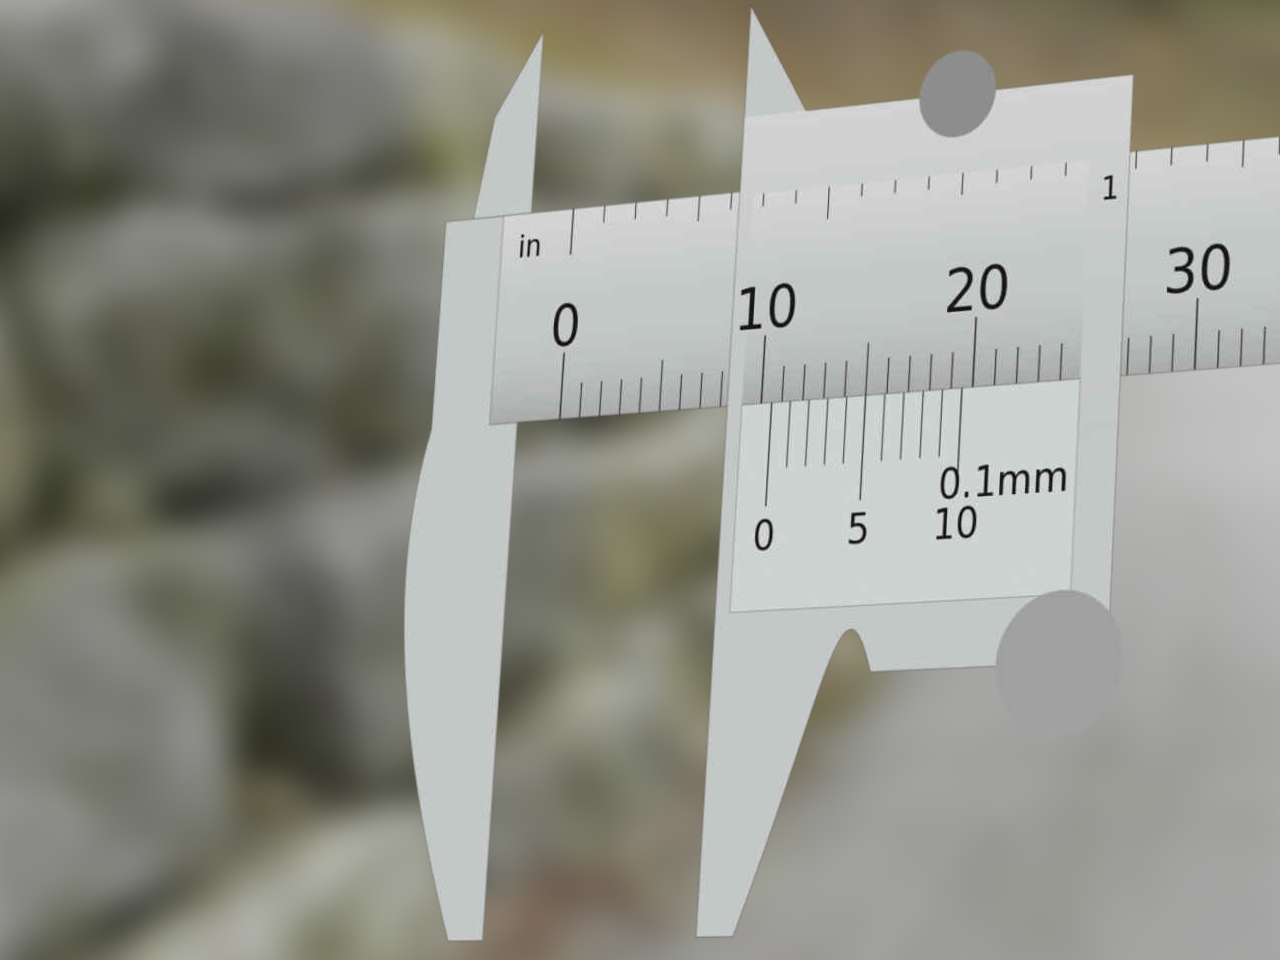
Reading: 10.5 mm
